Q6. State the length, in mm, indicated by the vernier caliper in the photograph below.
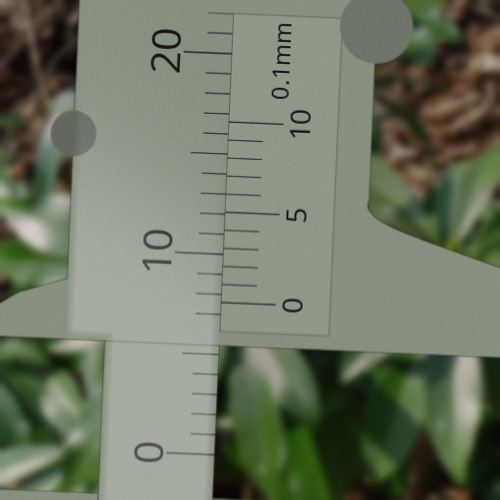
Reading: 7.6 mm
